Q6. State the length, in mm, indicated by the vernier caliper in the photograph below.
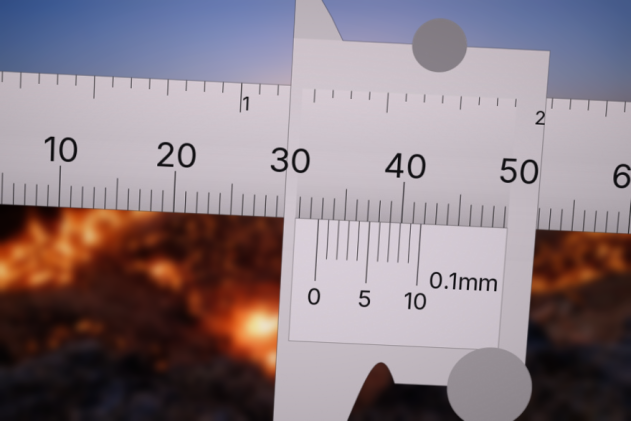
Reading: 32.7 mm
